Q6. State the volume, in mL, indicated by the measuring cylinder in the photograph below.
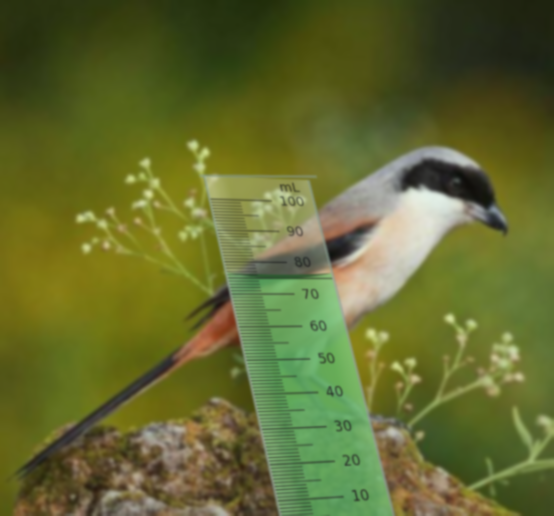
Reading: 75 mL
